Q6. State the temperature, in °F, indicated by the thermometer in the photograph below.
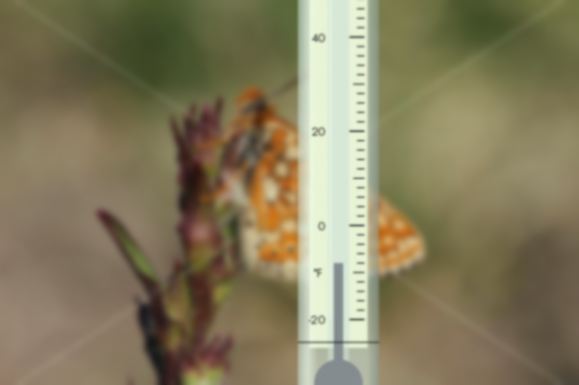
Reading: -8 °F
